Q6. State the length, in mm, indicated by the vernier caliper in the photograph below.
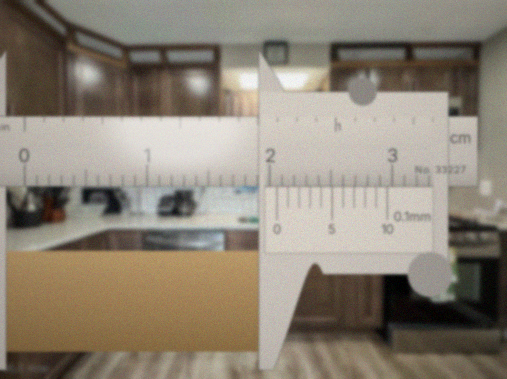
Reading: 20.6 mm
